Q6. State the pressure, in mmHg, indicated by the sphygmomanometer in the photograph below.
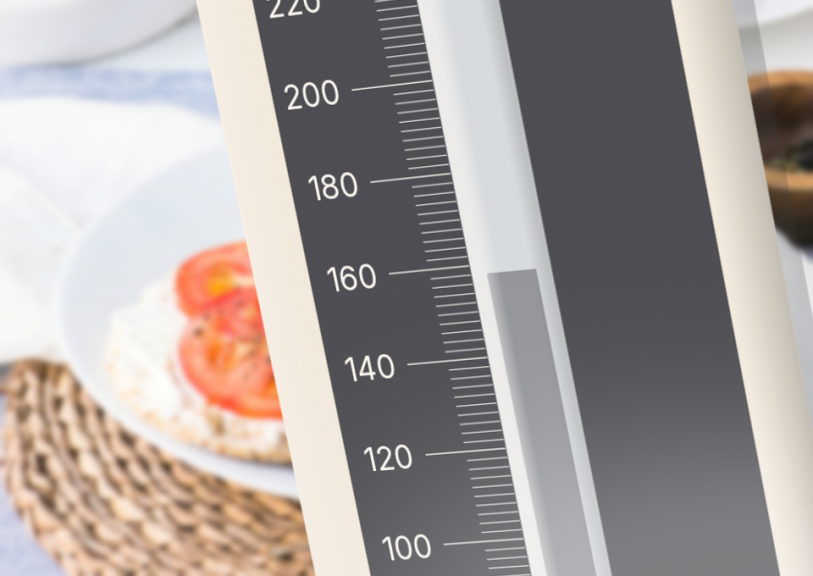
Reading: 158 mmHg
